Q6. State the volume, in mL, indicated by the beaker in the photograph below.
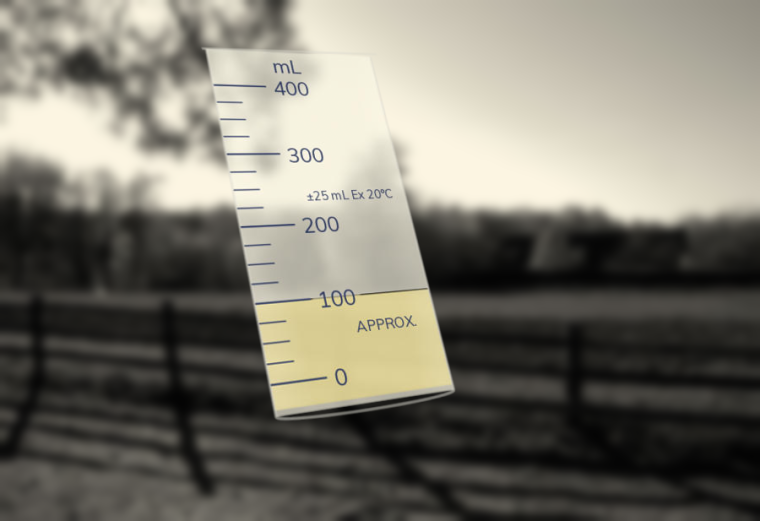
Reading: 100 mL
